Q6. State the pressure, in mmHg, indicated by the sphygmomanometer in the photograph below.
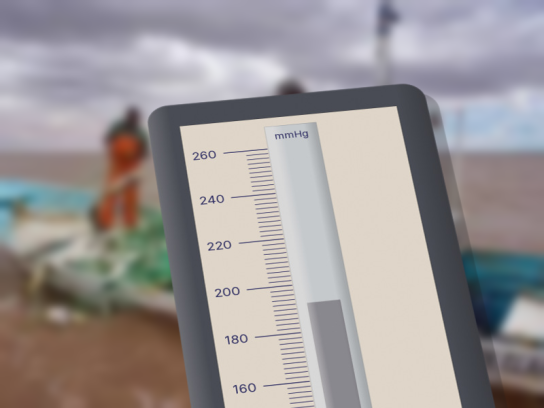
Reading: 192 mmHg
